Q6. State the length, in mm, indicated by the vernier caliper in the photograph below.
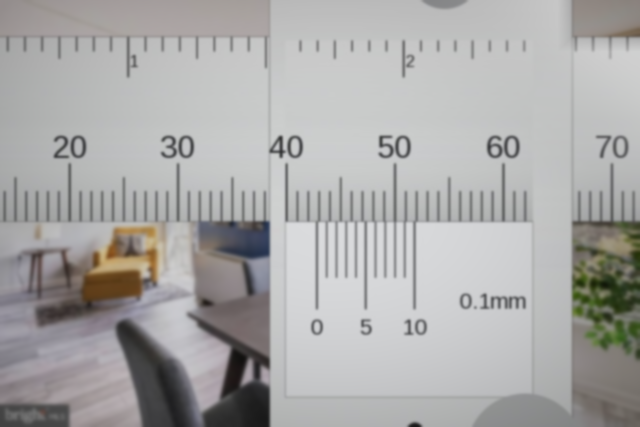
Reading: 42.8 mm
